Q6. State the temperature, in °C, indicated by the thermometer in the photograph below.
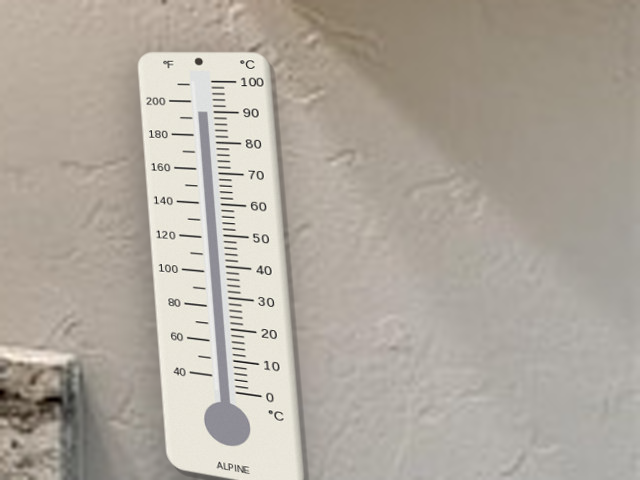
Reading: 90 °C
